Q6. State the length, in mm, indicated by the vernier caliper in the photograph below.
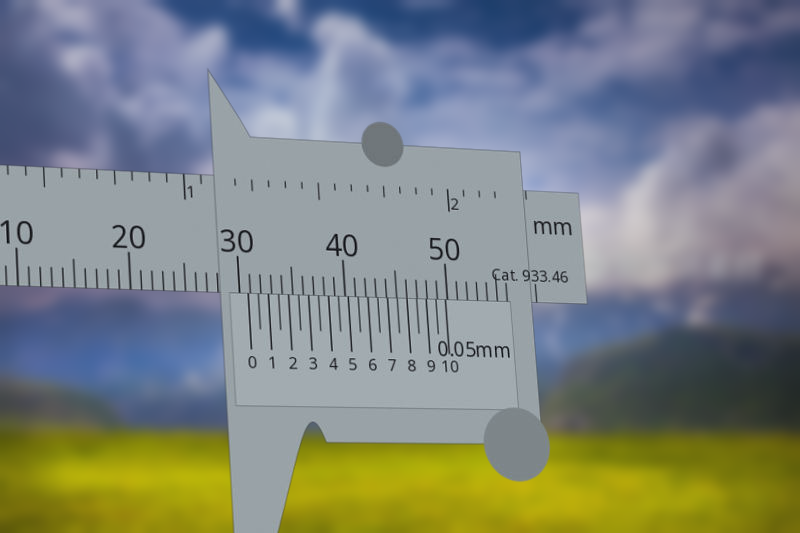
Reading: 30.8 mm
